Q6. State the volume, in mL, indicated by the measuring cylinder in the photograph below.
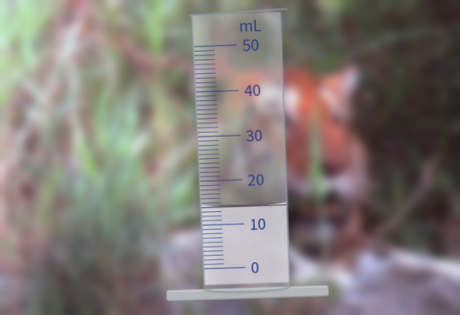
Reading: 14 mL
